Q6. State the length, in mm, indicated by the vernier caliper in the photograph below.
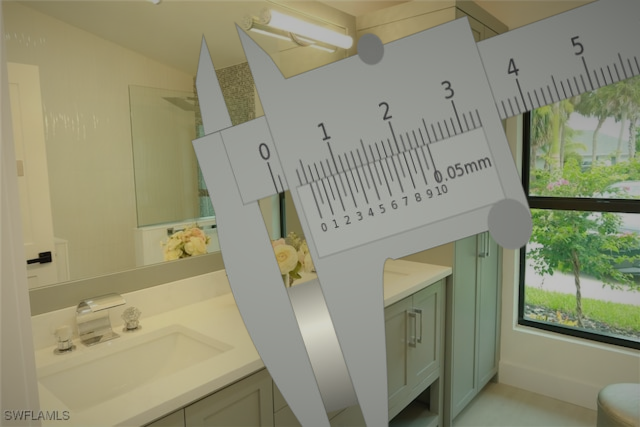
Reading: 5.4 mm
